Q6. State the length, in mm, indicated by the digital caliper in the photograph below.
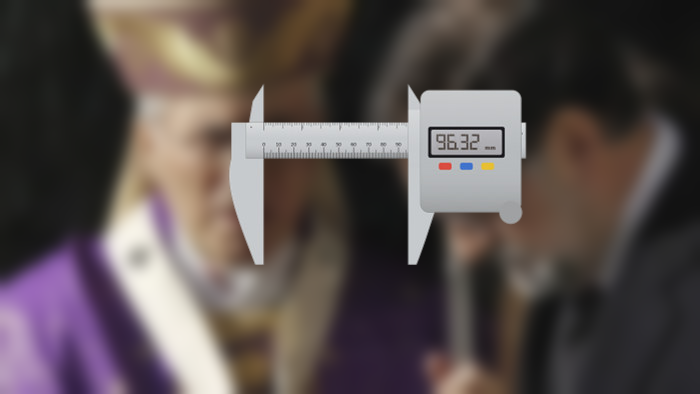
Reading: 96.32 mm
